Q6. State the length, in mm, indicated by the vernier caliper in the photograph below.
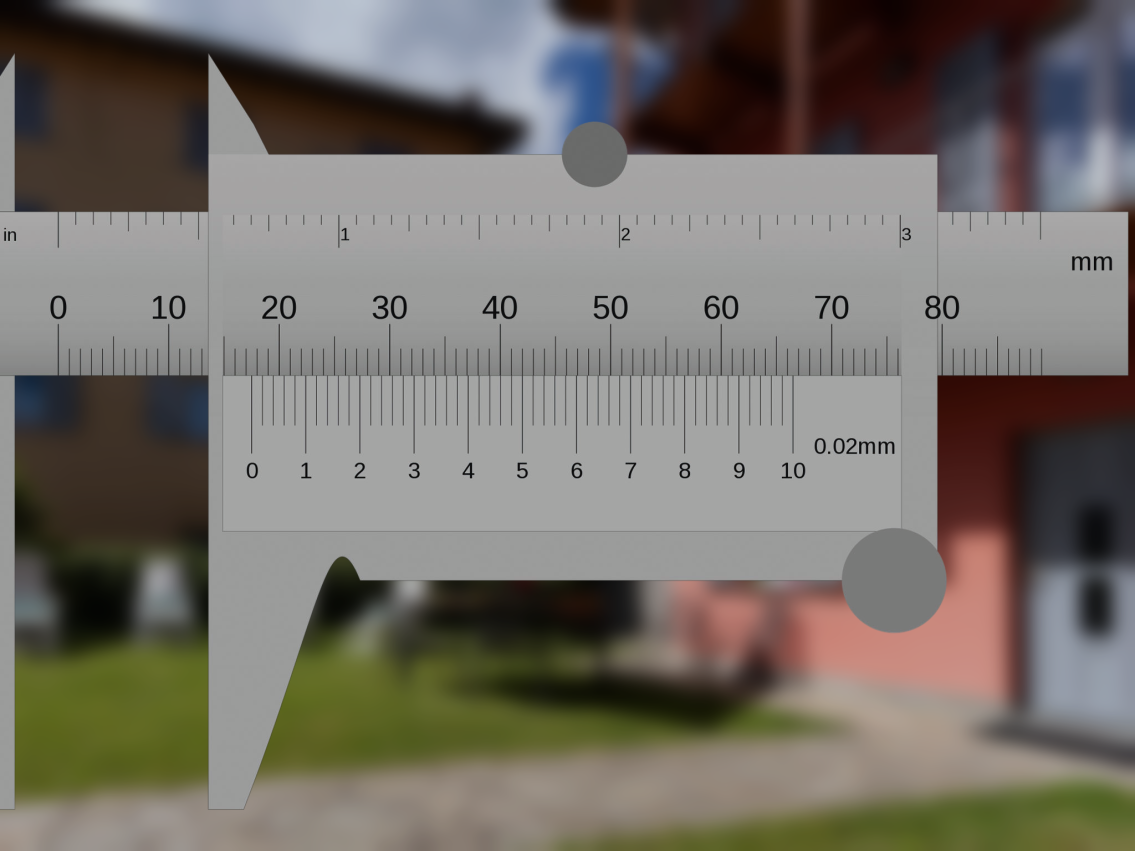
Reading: 17.5 mm
